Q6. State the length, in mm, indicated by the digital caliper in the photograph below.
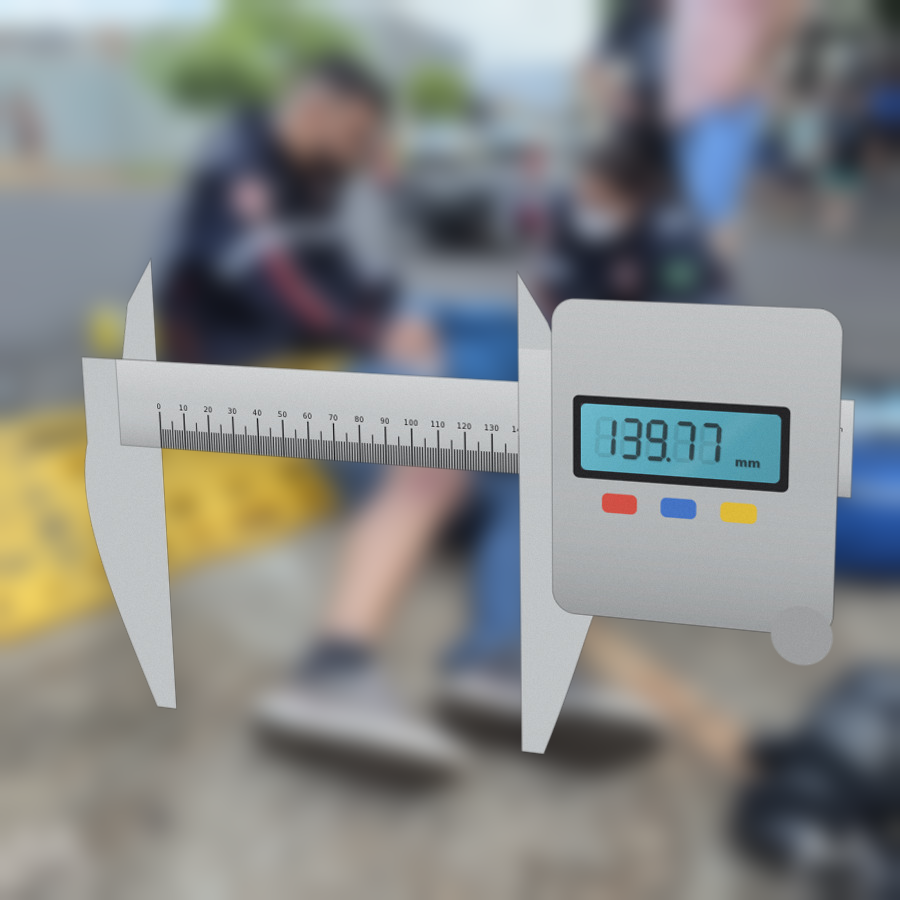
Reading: 139.77 mm
